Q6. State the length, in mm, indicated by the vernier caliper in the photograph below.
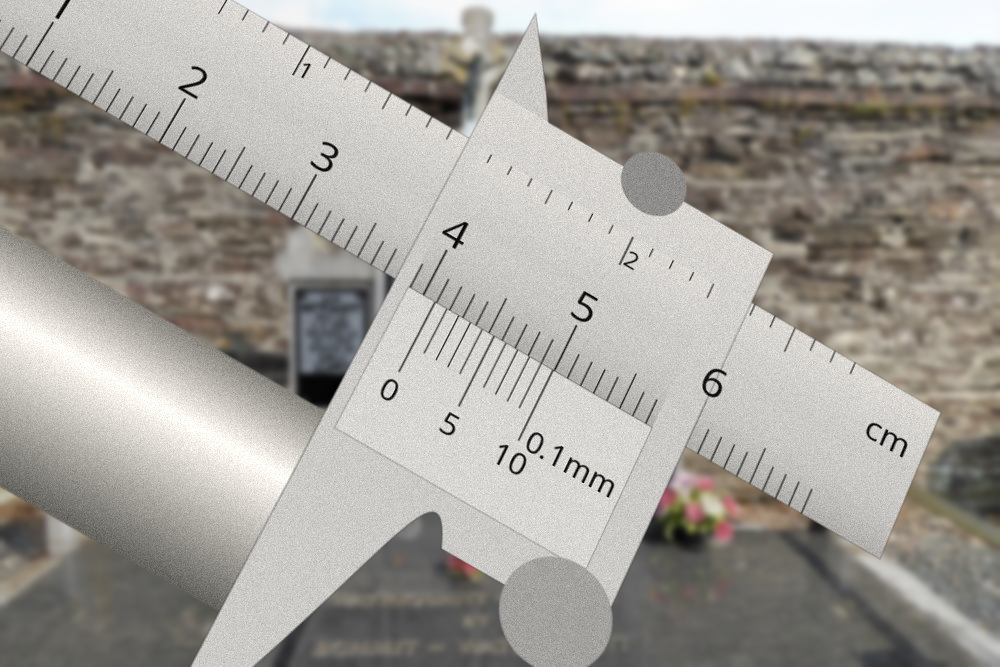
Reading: 40.9 mm
